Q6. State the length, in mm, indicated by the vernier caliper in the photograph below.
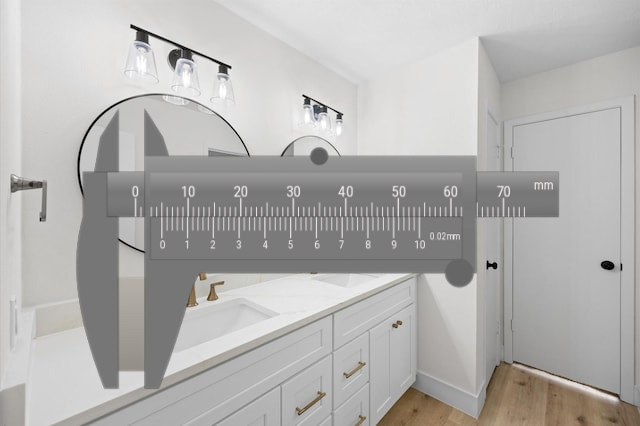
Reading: 5.0 mm
